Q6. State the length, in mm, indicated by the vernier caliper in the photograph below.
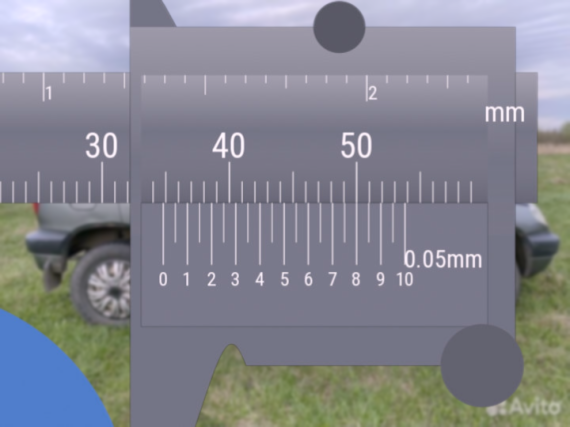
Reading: 34.8 mm
